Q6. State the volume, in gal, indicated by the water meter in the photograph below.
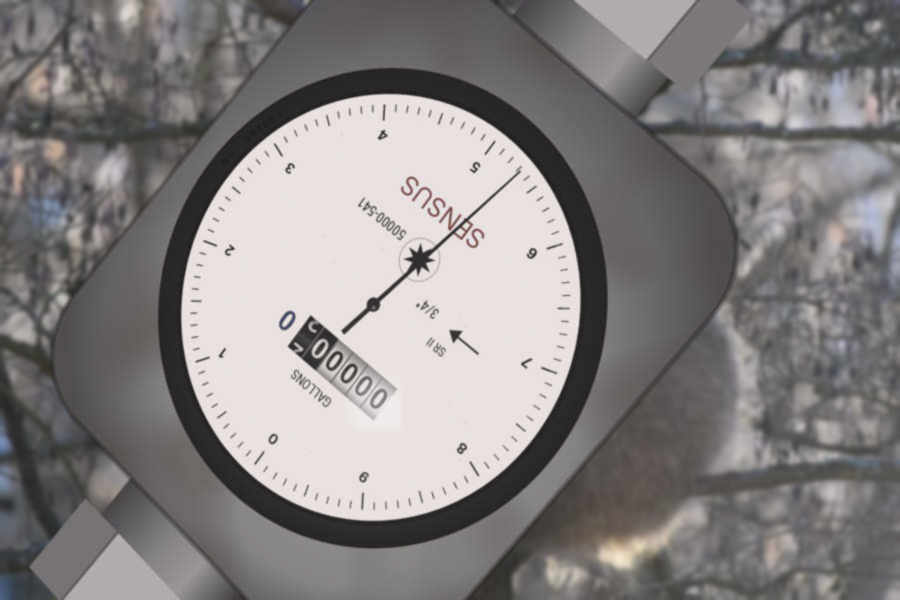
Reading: 25.3 gal
